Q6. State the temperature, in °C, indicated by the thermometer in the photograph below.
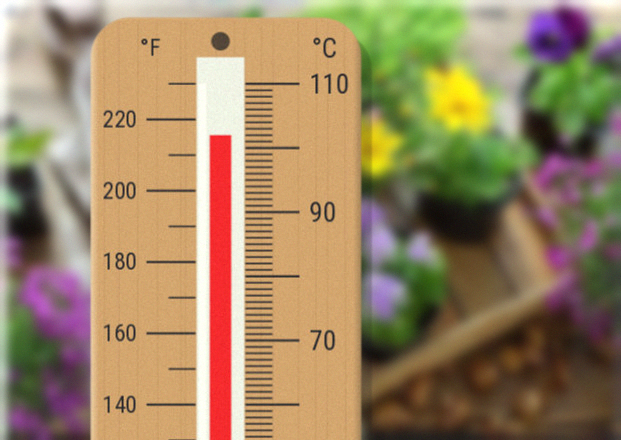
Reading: 102 °C
